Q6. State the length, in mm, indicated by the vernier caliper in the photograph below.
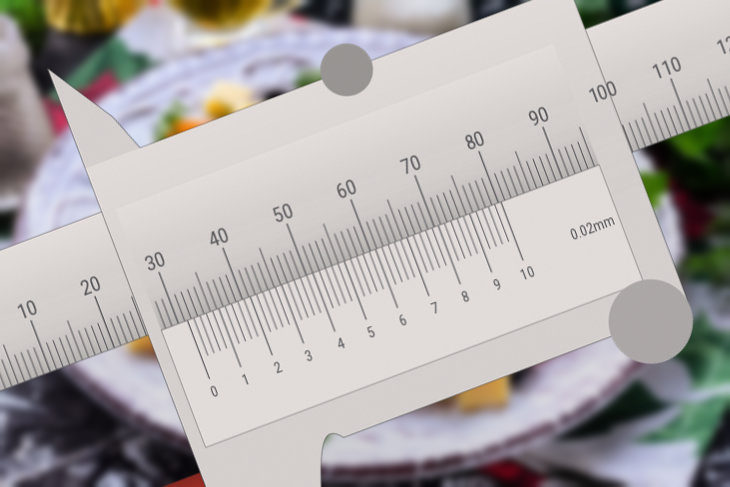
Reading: 31.4 mm
